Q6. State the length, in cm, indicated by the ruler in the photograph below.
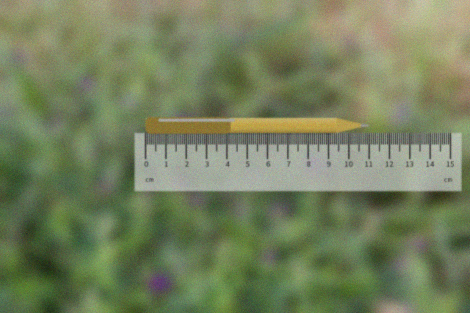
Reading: 11 cm
